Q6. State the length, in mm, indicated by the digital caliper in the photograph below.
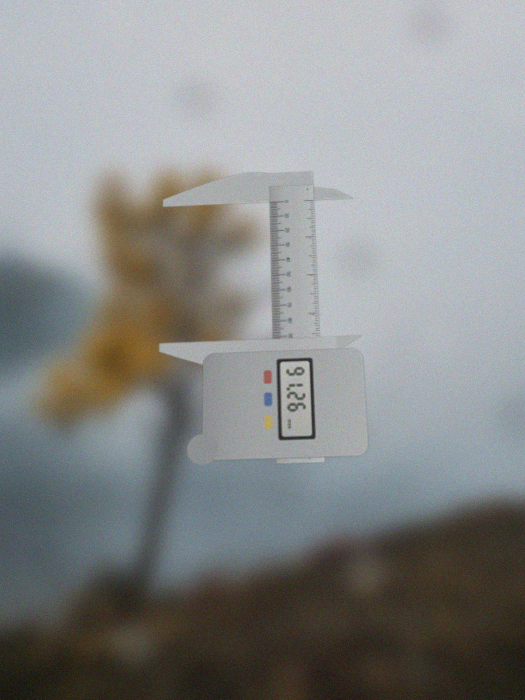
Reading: 91.26 mm
